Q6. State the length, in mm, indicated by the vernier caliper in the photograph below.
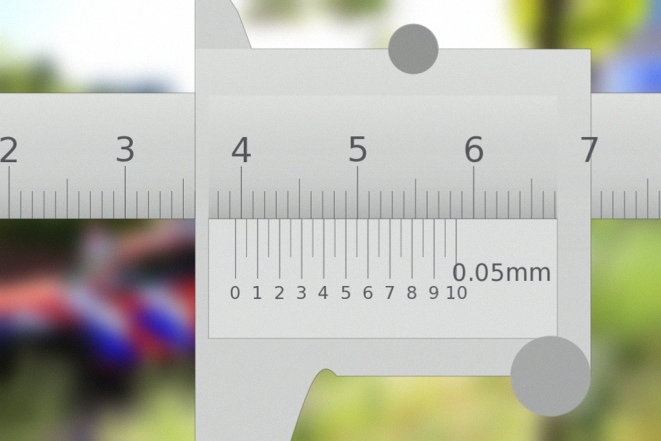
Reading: 39.5 mm
